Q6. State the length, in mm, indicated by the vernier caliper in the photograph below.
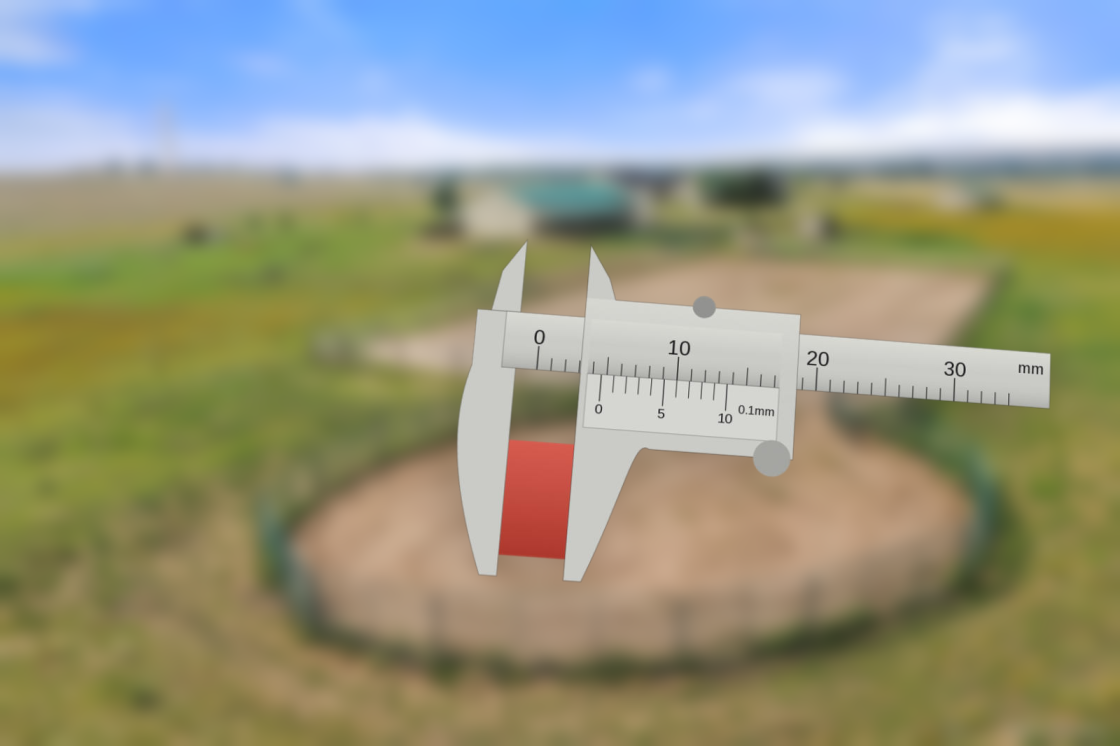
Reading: 4.6 mm
